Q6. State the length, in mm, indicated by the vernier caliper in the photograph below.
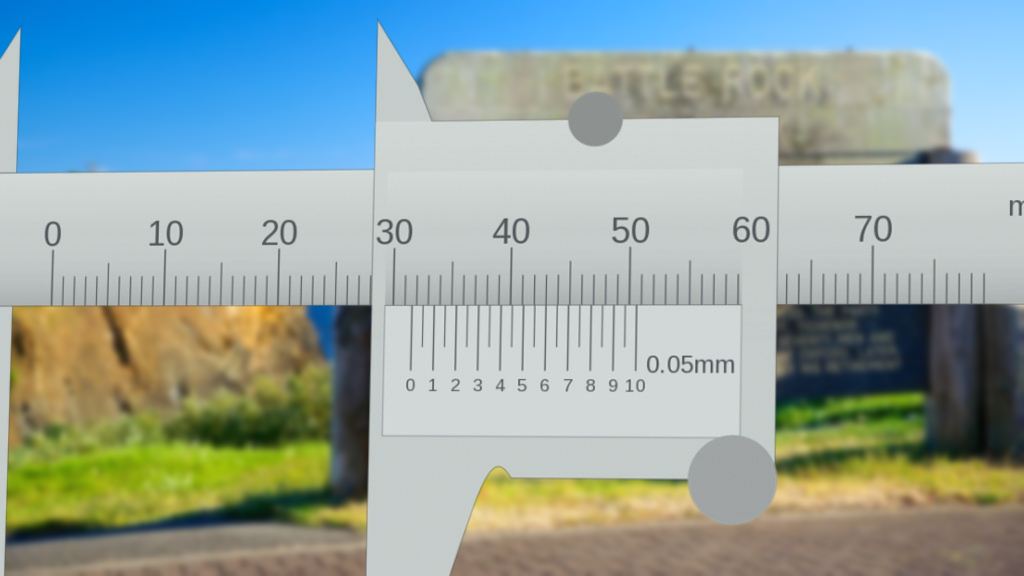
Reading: 31.6 mm
